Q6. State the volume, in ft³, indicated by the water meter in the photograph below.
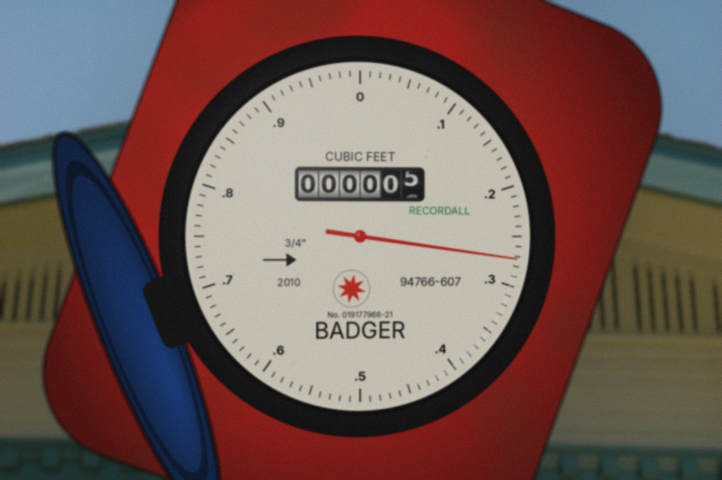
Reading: 5.27 ft³
